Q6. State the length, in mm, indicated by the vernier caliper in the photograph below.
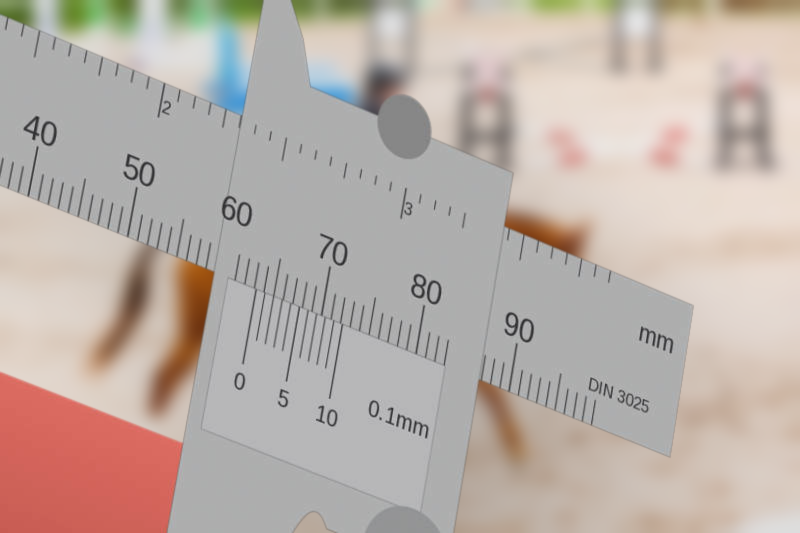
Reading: 63.2 mm
